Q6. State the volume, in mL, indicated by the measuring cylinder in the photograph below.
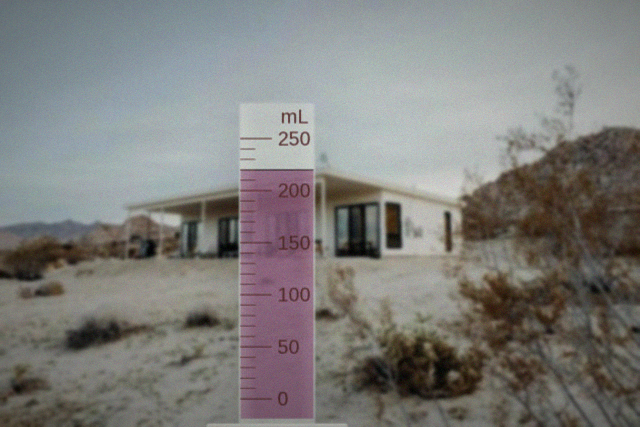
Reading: 220 mL
